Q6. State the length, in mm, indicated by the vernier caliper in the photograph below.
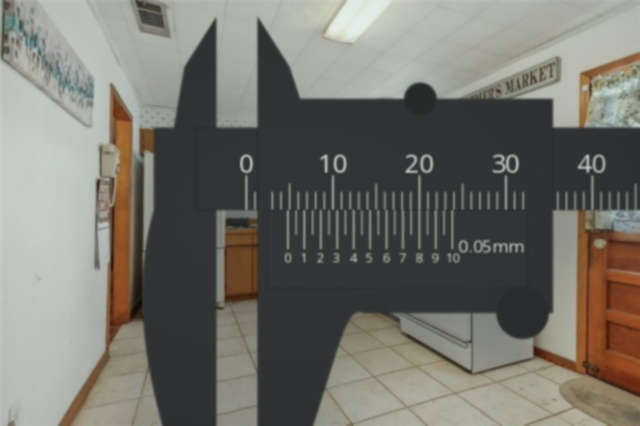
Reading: 4.8 mm
